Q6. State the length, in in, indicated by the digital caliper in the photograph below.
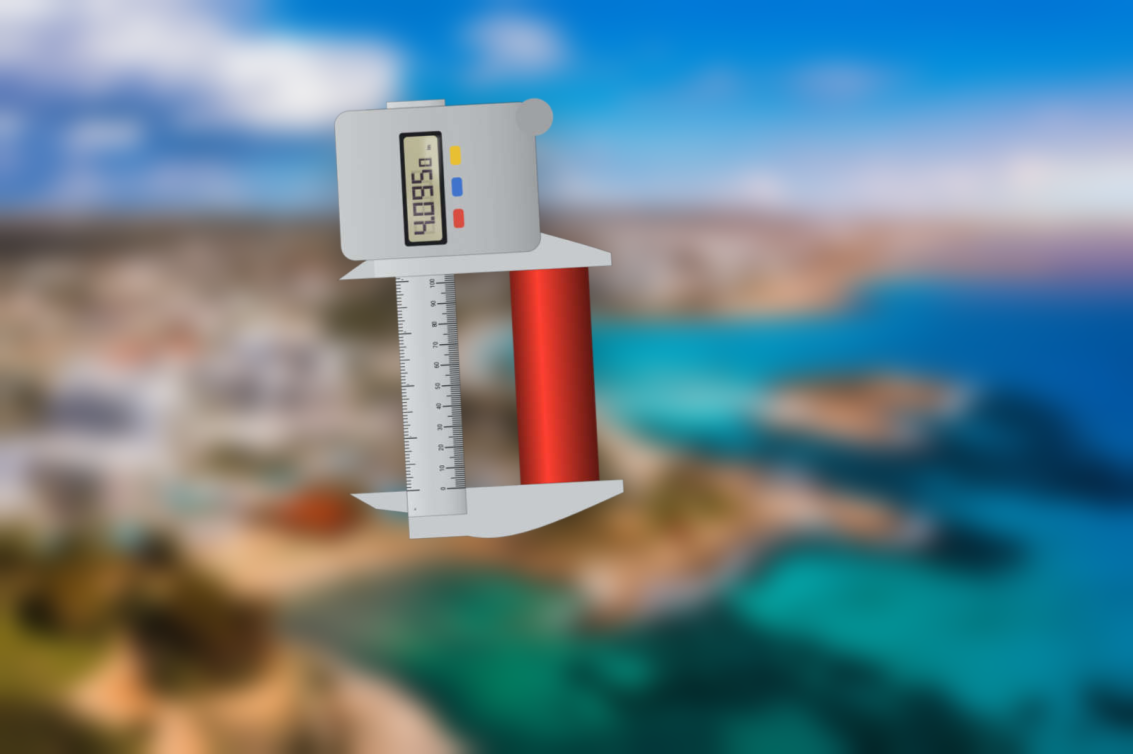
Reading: 4.0950 in
